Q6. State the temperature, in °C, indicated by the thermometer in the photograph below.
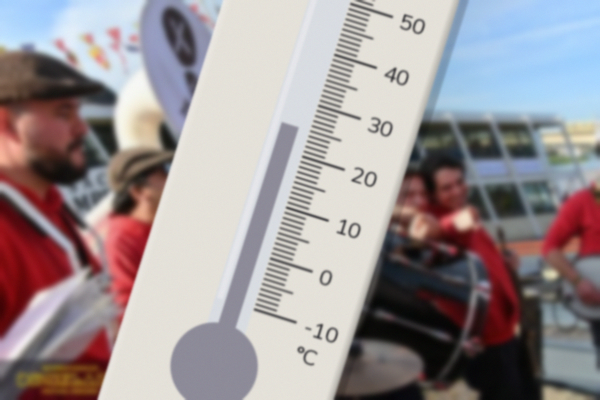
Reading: 25 °C
